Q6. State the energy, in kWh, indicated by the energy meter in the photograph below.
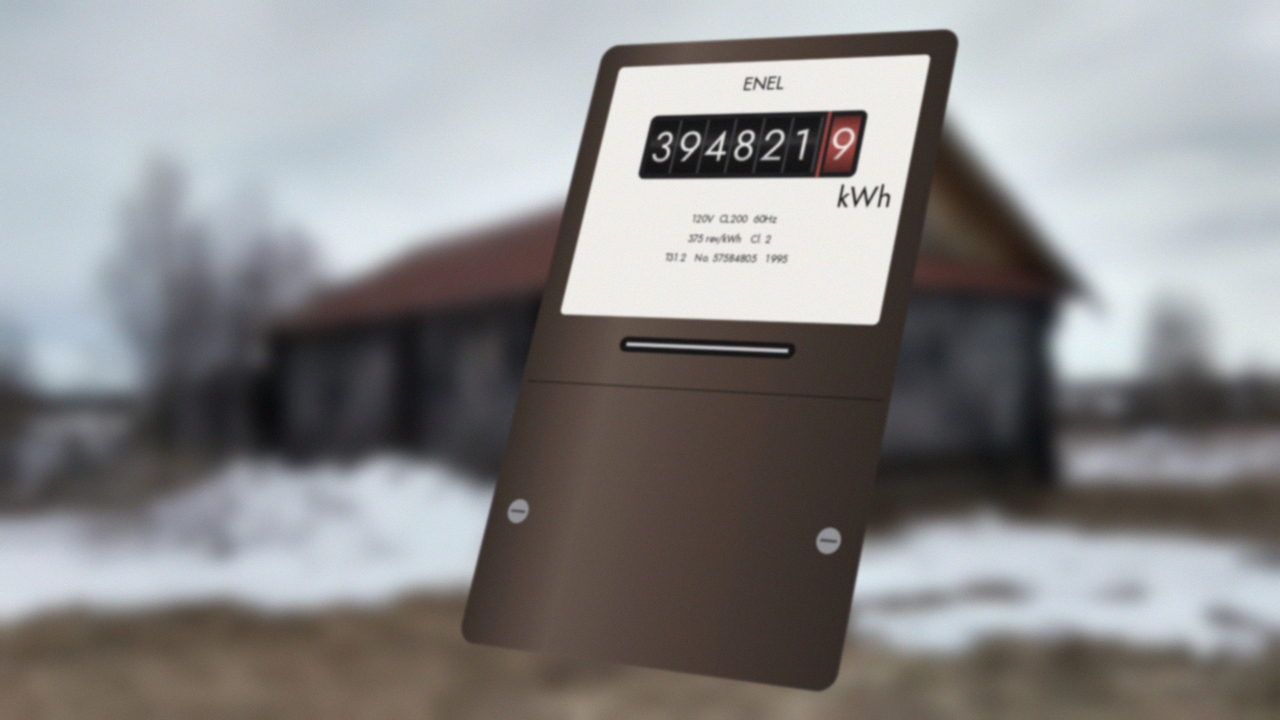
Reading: 394821.9 kWh
